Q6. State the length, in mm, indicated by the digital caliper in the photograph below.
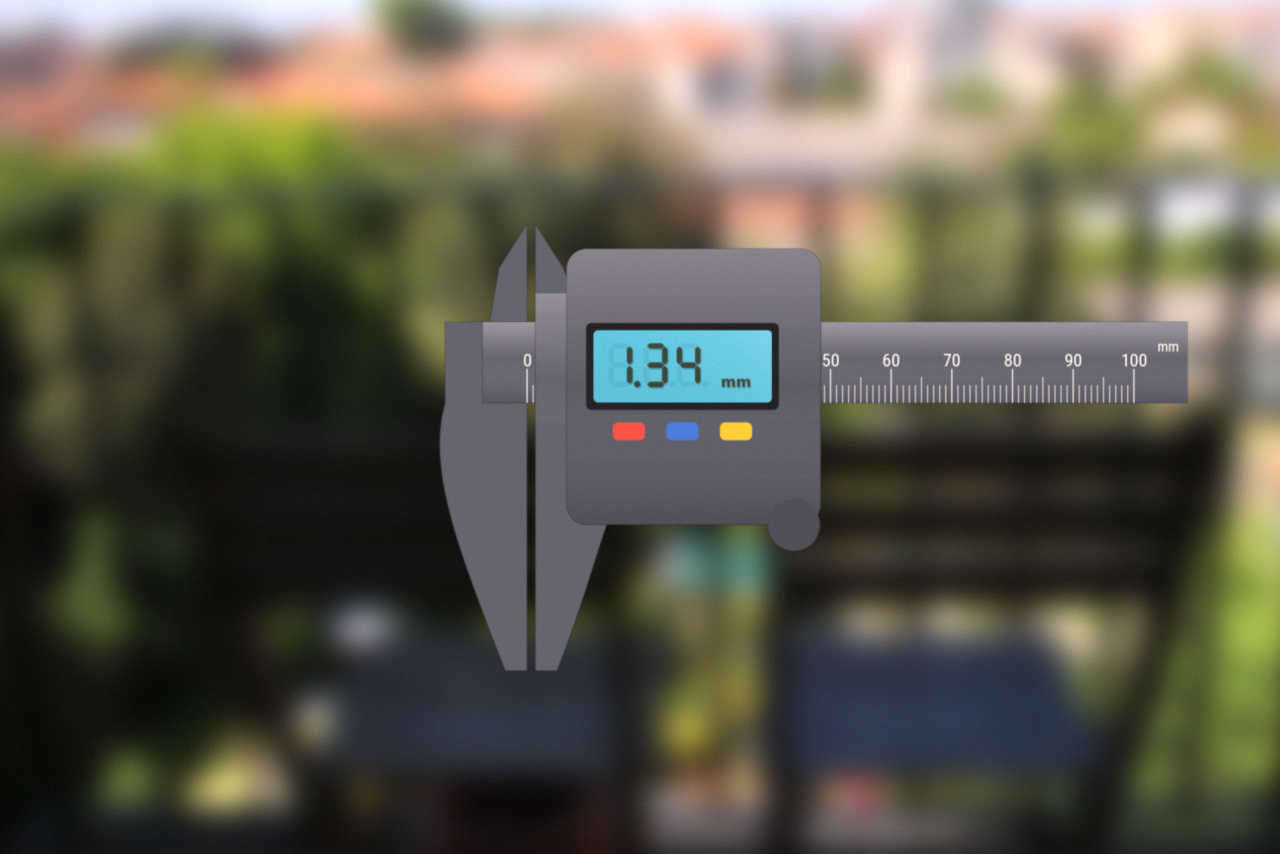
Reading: 1.34 mm
